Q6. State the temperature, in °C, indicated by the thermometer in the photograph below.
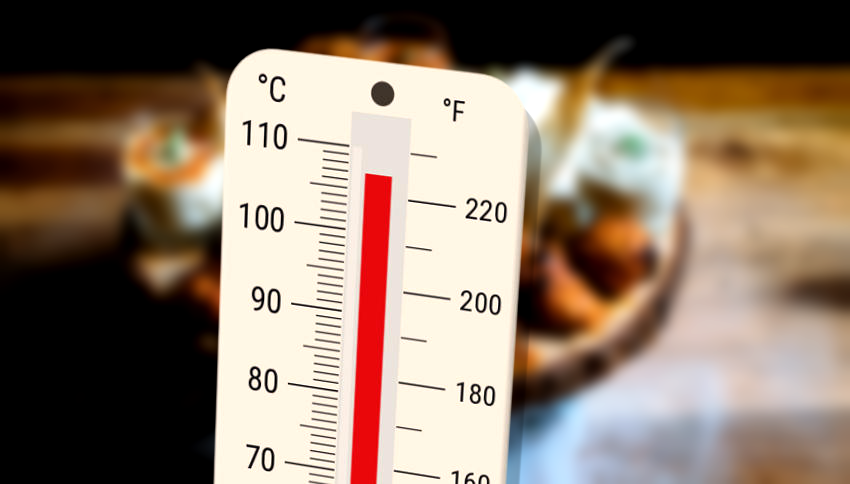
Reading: 107 °C
